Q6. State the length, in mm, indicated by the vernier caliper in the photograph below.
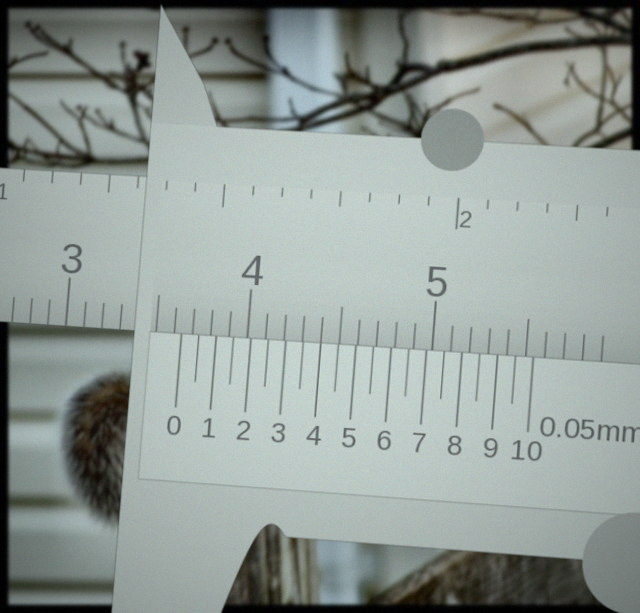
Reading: 36.4 mm
